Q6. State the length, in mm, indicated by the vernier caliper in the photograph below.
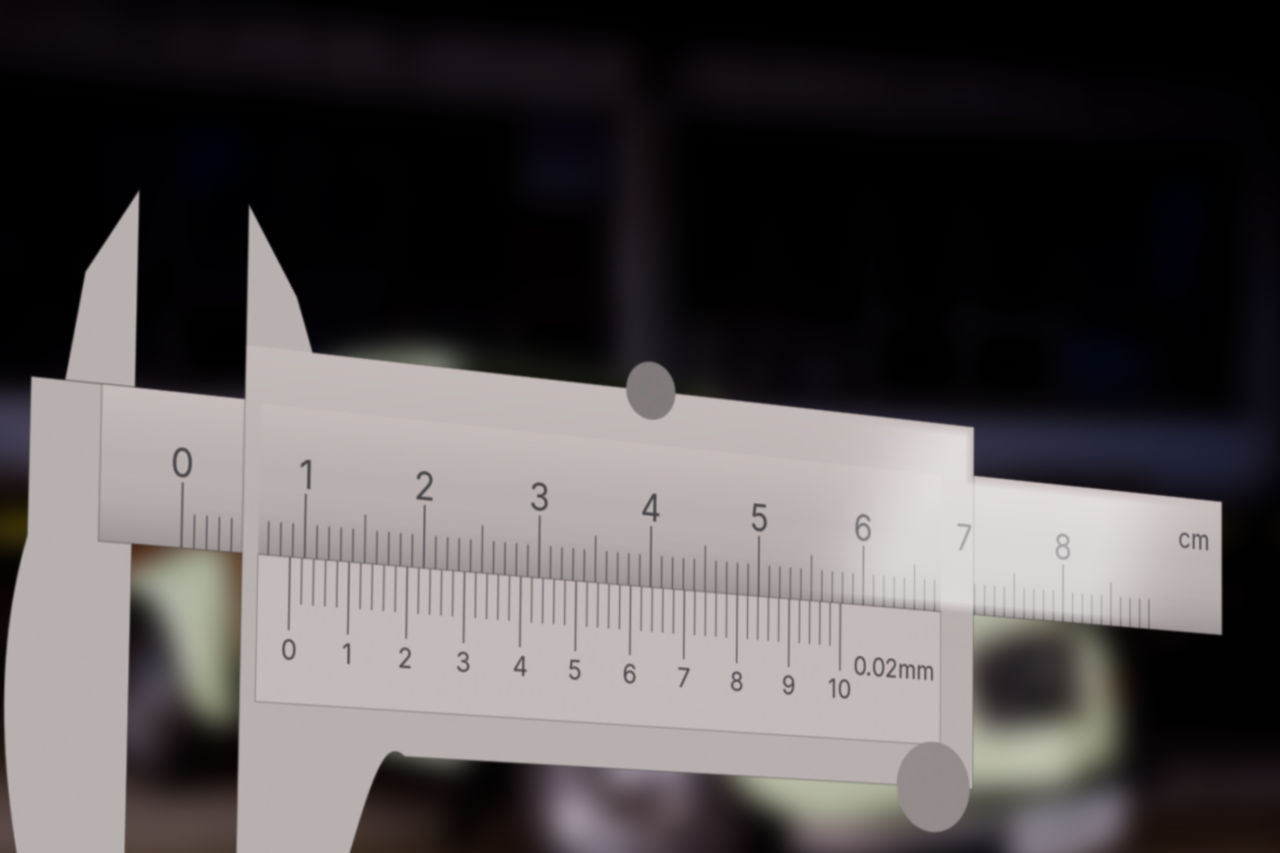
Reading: 8.8 mm
